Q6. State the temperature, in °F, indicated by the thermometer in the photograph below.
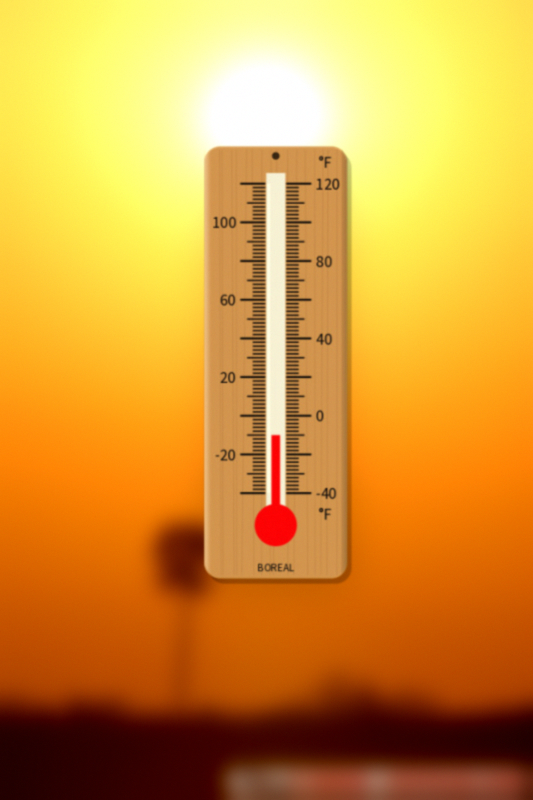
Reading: -10 °F
